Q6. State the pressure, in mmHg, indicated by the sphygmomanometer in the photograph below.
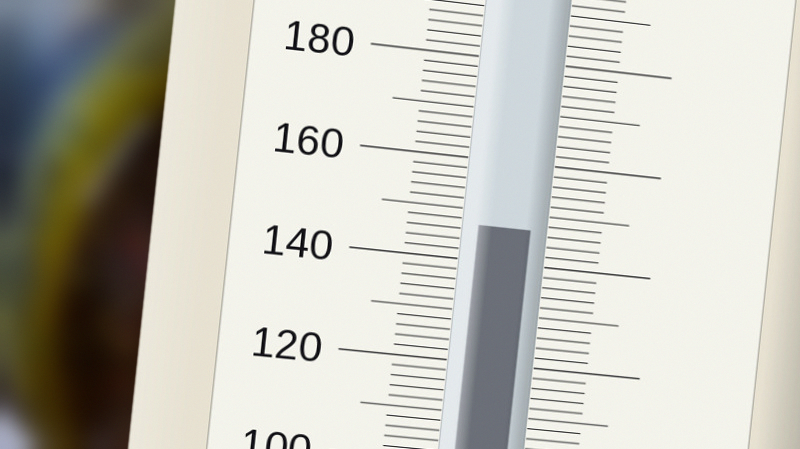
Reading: 147 mmHg
